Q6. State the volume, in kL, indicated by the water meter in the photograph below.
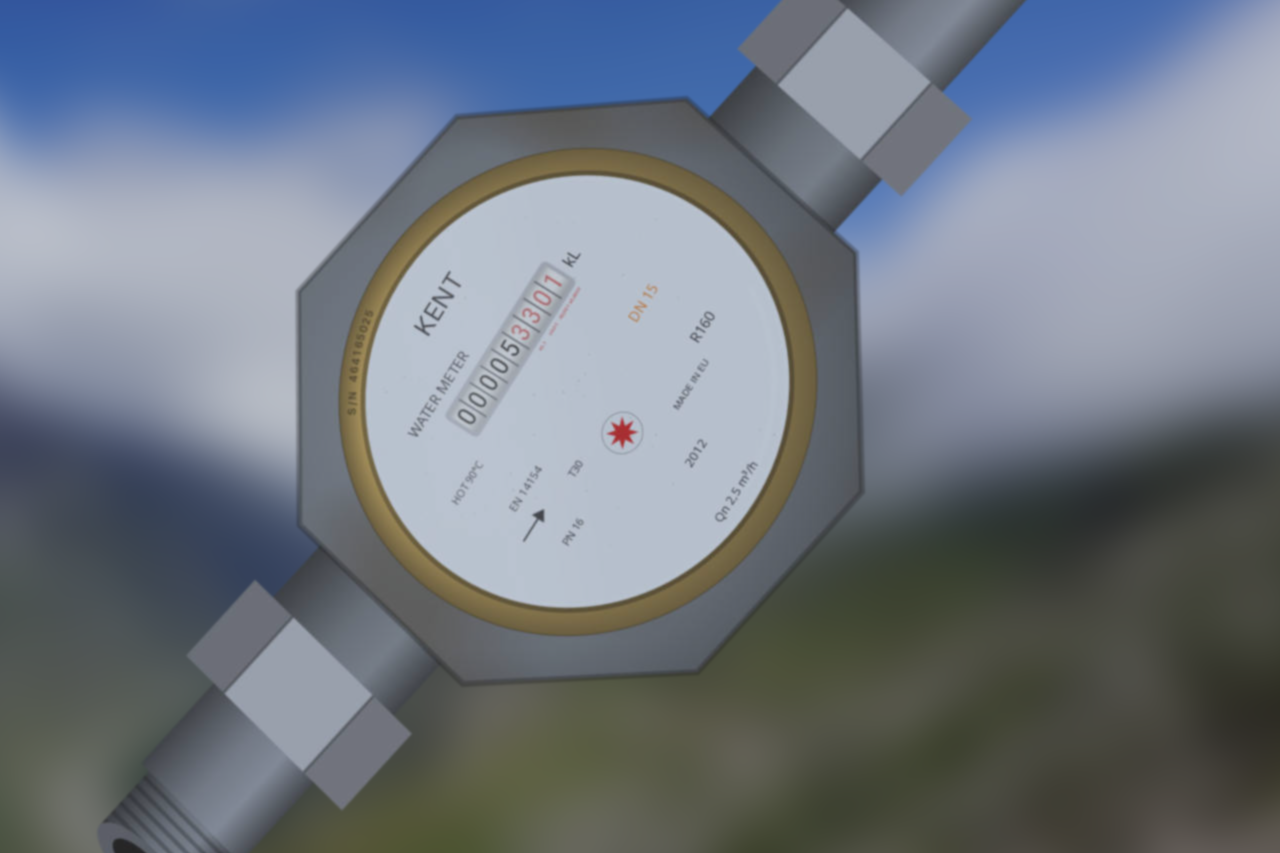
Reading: 5.3301 kL
